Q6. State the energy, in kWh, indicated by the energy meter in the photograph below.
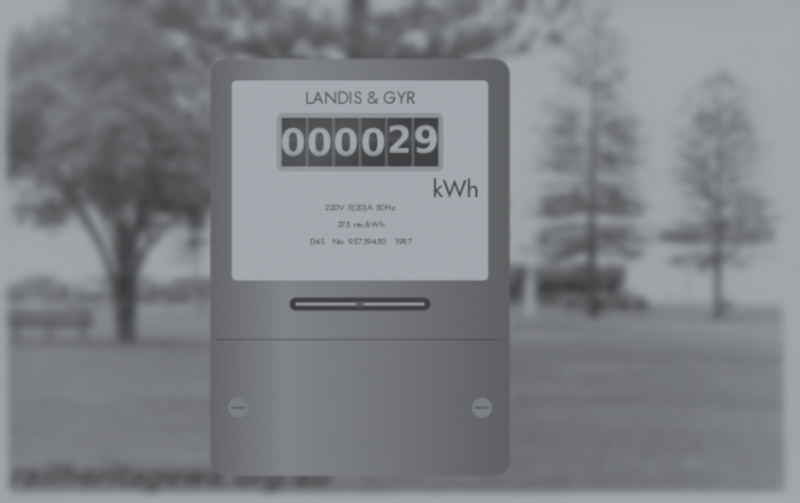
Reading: 29 kWh
